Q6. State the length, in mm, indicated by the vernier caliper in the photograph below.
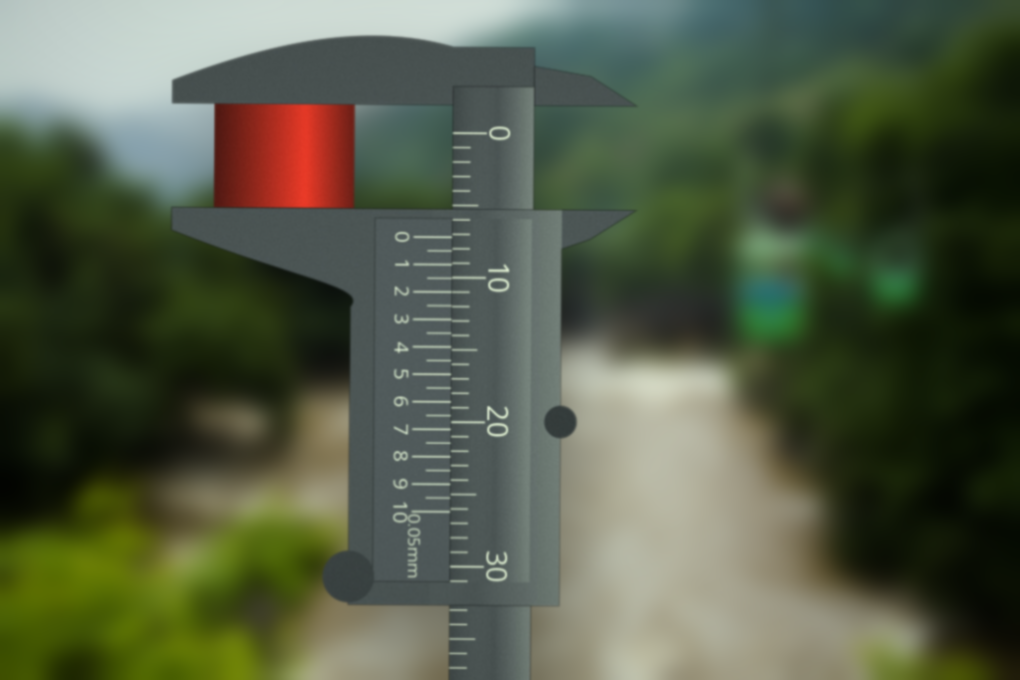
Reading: 7.2 mm
